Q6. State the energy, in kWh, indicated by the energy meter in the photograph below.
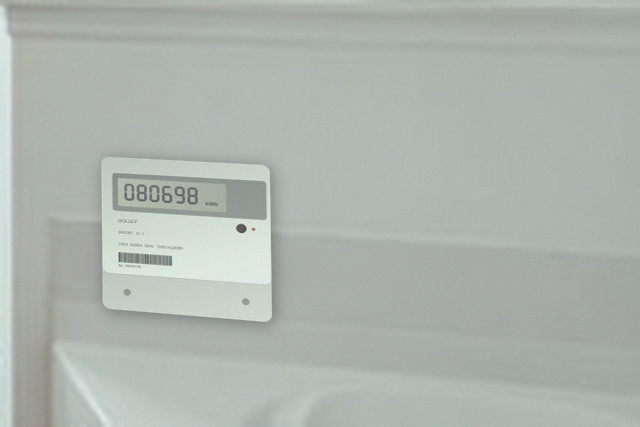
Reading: 80698 kWh
